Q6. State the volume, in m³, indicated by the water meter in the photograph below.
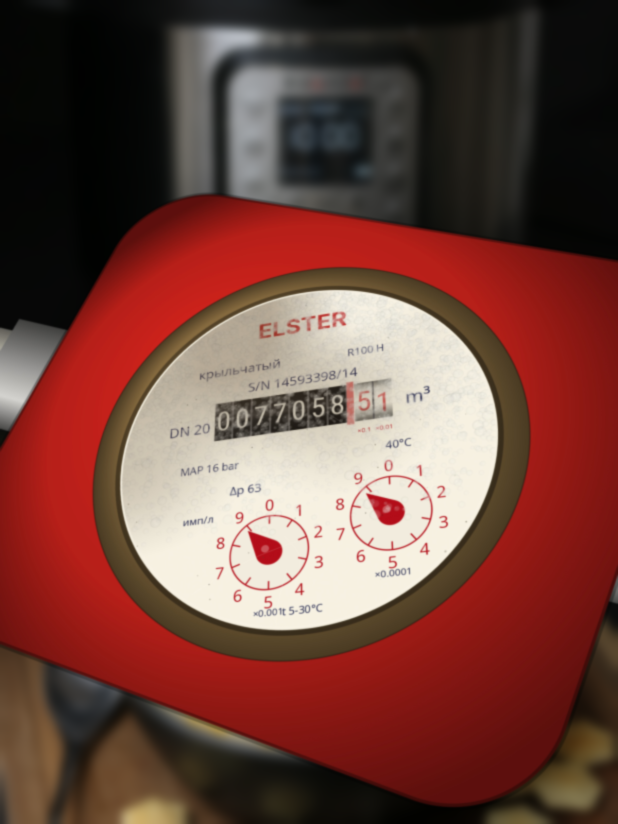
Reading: 77058.5088 m³
